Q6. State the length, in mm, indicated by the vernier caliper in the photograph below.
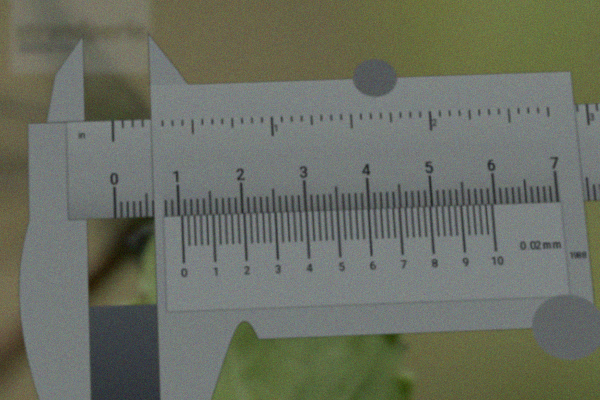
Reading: 10.5 mm
